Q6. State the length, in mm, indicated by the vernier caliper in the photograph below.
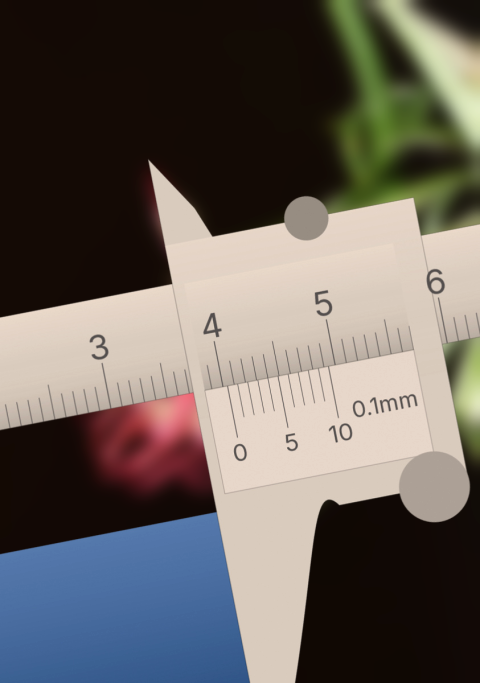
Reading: 40.4 mm
